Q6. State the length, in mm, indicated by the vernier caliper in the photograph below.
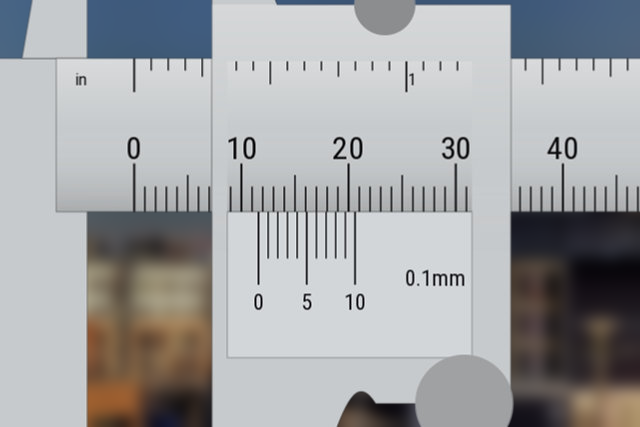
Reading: 11.6 mm
